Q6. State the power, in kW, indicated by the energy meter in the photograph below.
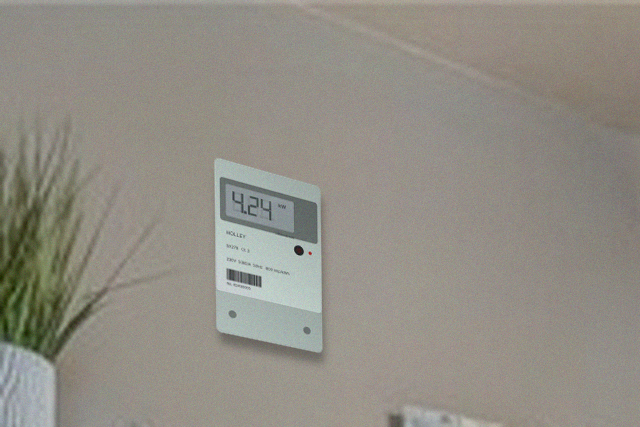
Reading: 4.24 kW
